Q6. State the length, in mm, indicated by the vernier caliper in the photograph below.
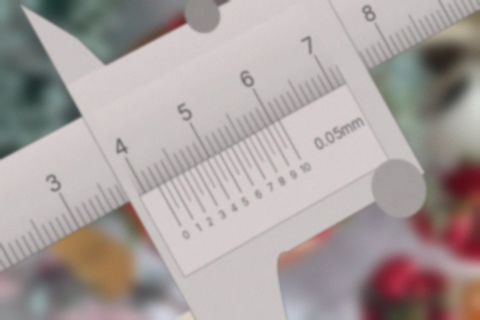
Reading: 42.0 mm
